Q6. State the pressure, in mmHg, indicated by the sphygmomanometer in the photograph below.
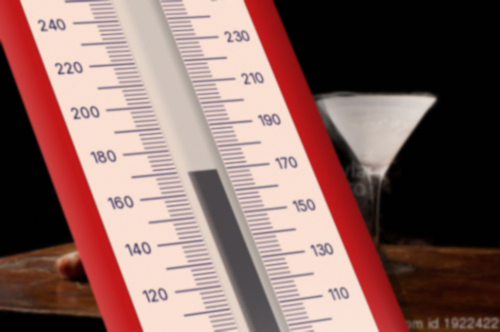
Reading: 170 mmHg
